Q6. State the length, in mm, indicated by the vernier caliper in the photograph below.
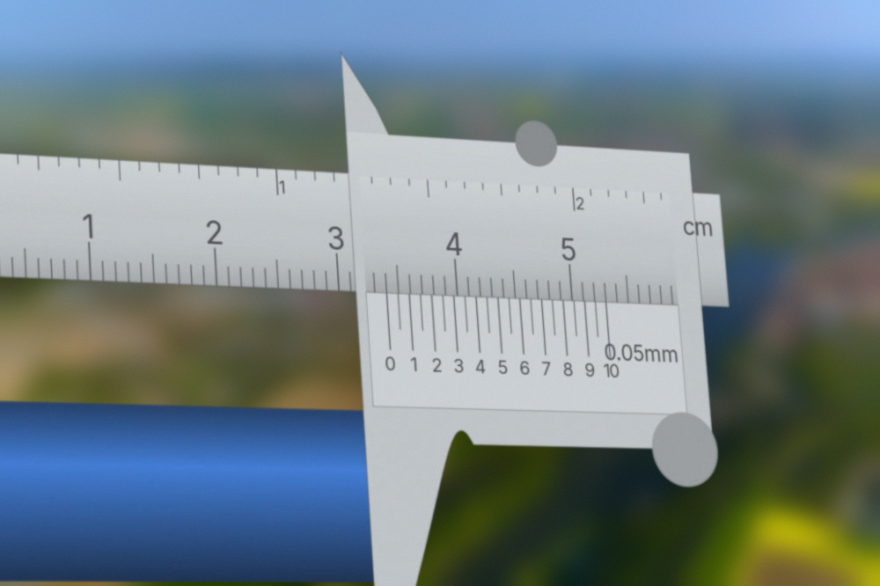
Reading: 34.0 mm
